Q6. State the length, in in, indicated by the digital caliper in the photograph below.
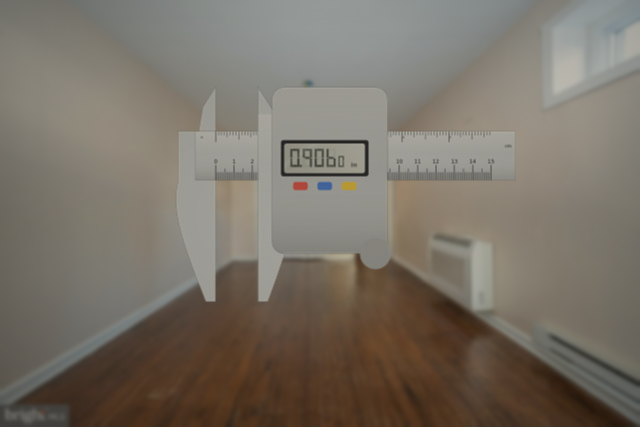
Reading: 0.9060 in
